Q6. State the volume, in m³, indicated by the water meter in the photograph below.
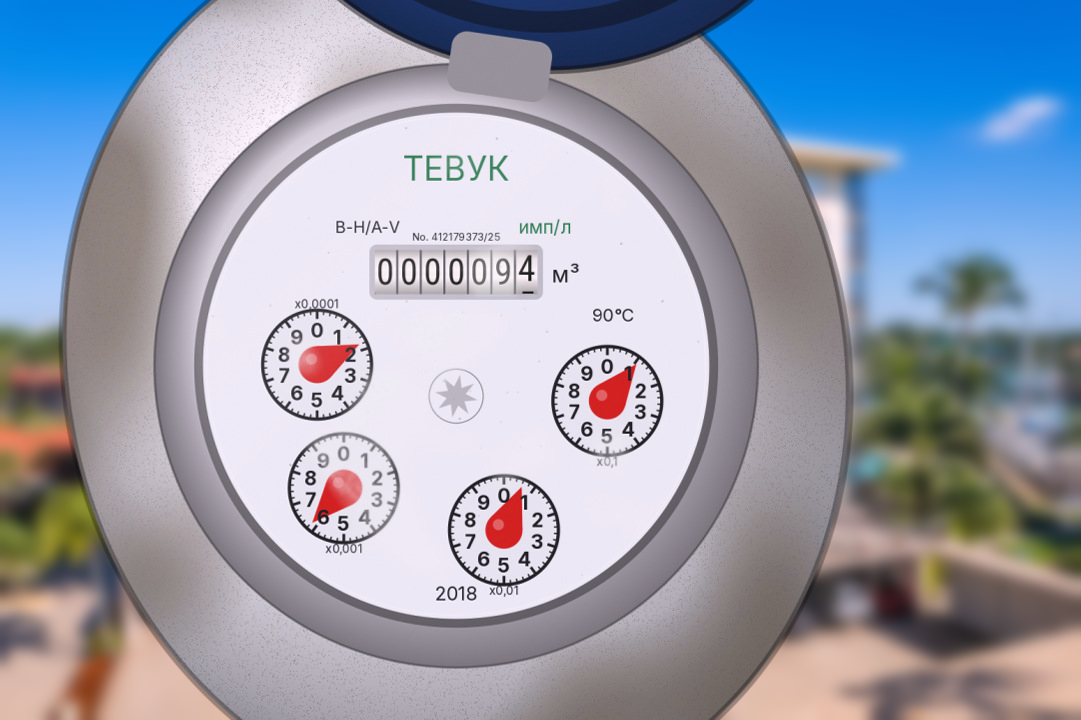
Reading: 94.1061 m³
